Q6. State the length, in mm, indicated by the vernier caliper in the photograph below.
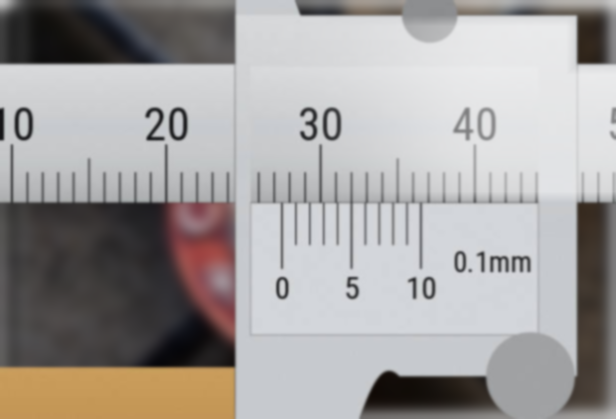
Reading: 27.5 mm
